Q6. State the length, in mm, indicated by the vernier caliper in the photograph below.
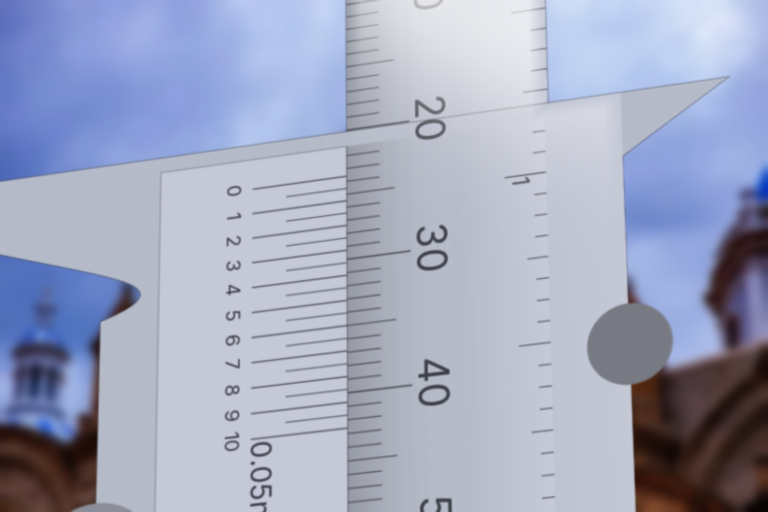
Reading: 23.6 mm
